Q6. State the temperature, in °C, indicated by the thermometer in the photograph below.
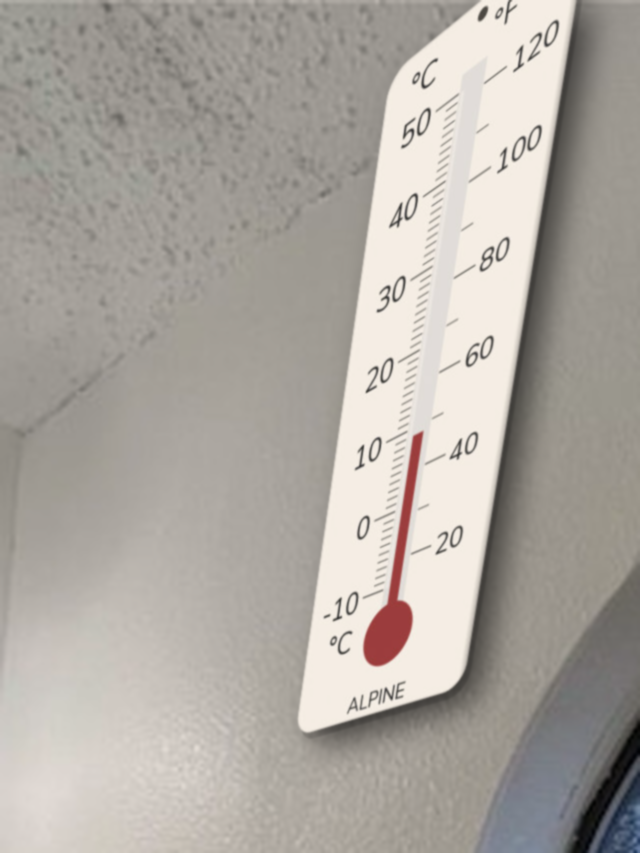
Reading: 9 °C
